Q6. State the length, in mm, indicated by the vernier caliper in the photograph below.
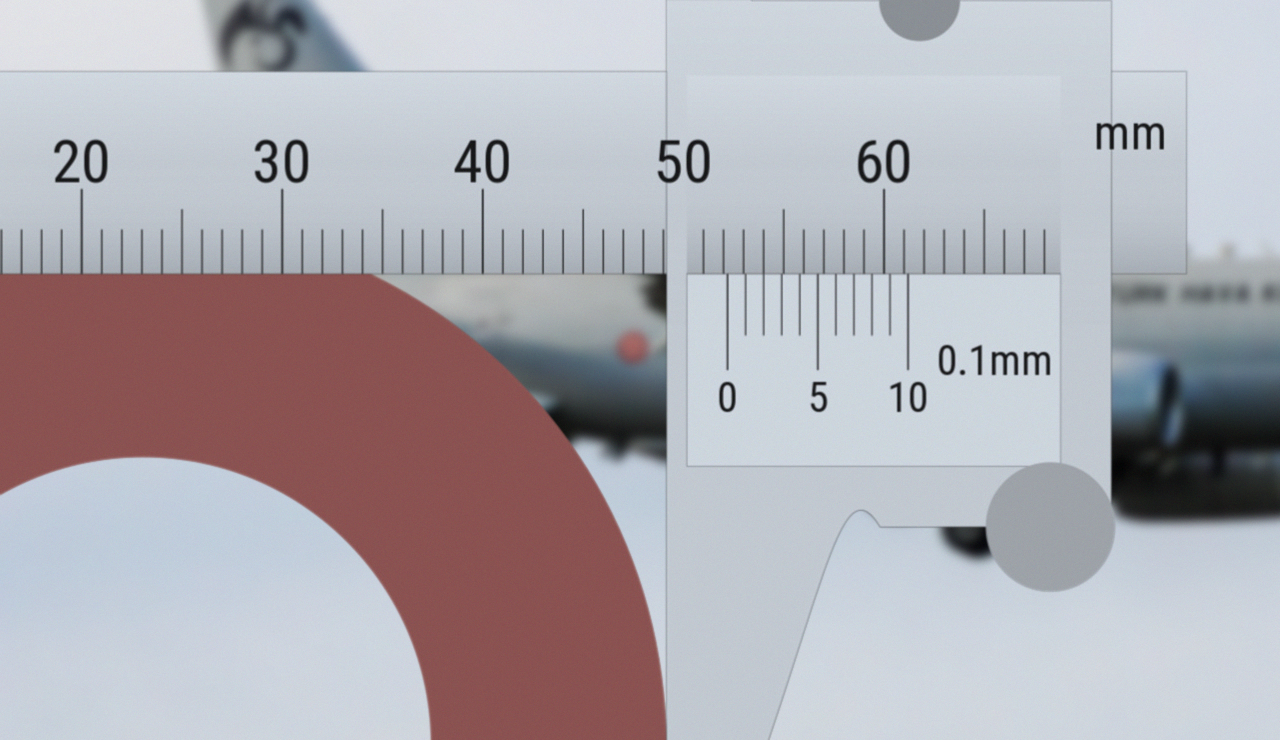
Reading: 52.2 mm
